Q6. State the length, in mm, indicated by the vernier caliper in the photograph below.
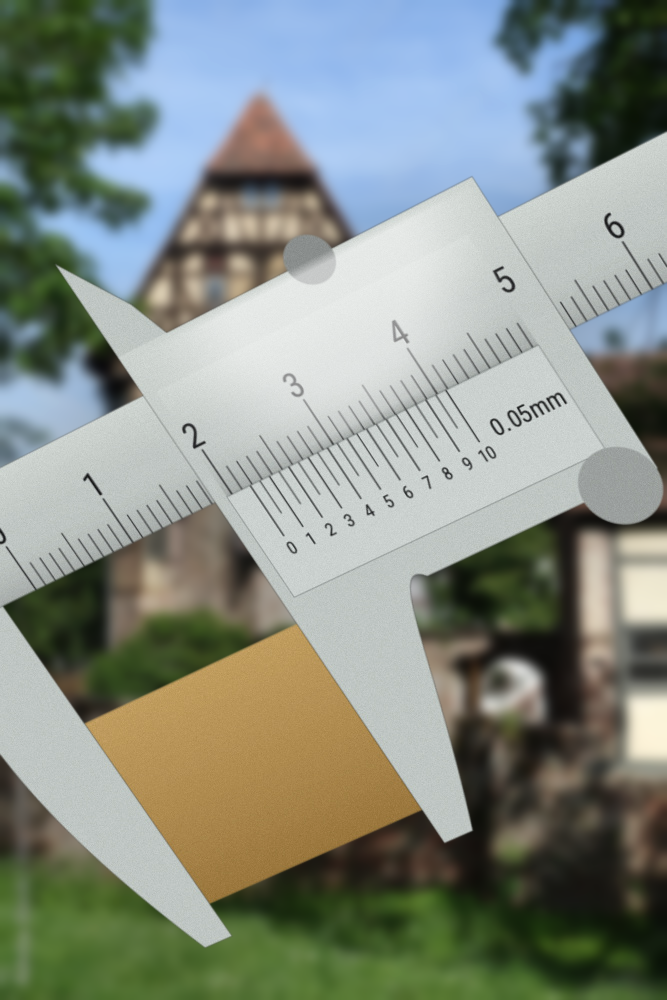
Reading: 21.8 mm
